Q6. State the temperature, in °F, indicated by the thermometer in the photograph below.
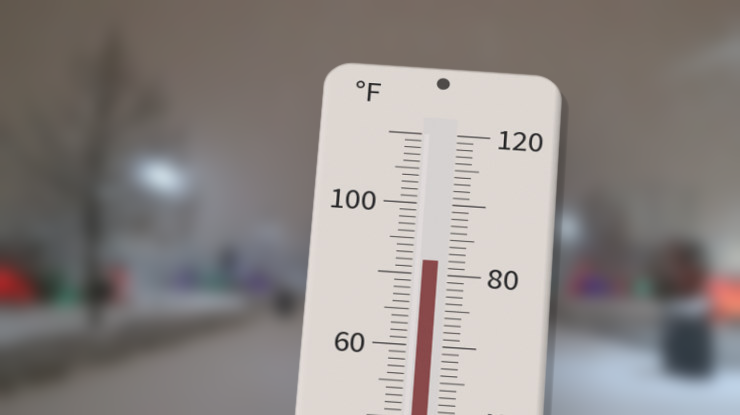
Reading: 84 °F
